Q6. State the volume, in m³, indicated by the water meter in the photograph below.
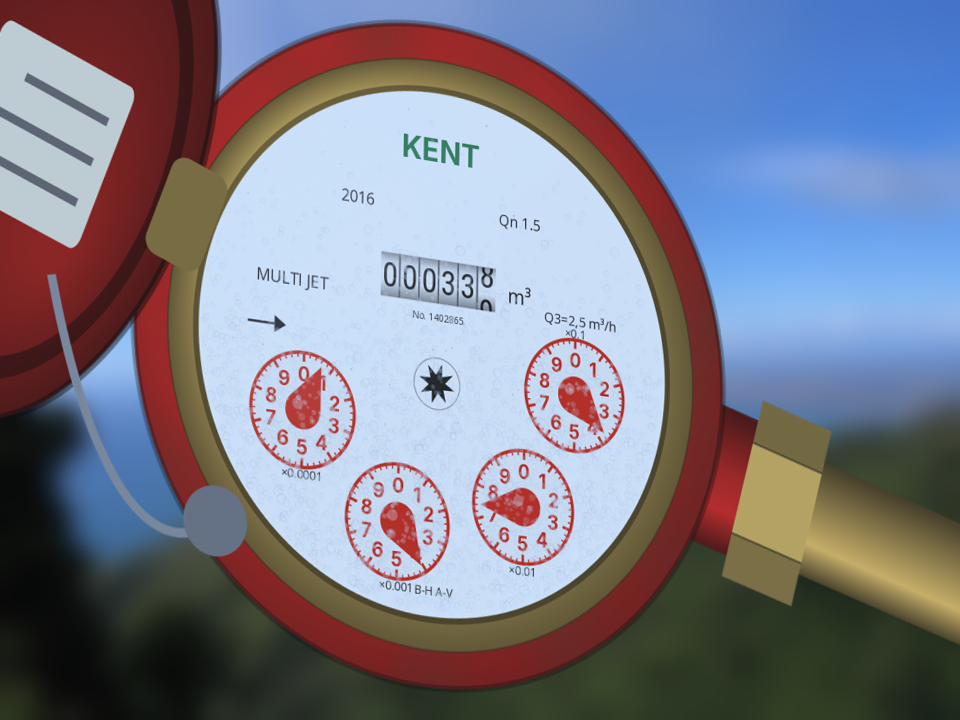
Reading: 338.3740 m³
